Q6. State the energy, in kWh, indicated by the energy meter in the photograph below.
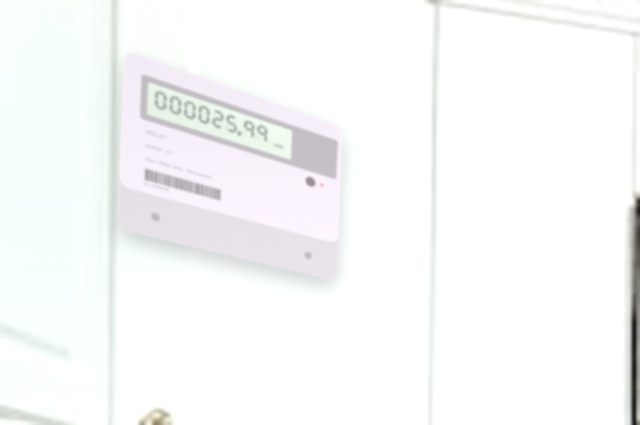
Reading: 25.99 kWh
